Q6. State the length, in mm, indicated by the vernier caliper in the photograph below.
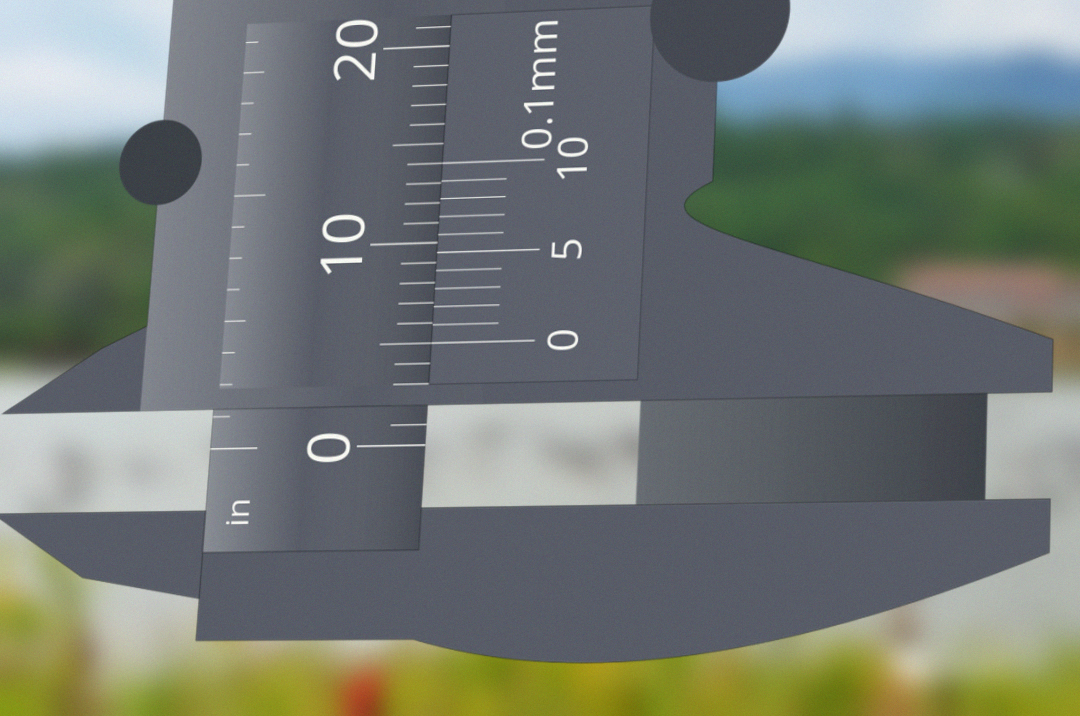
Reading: 5.0 mm
